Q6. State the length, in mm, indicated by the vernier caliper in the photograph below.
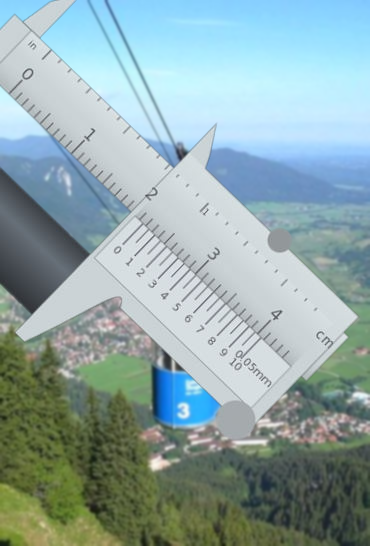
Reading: 21.6 mm
